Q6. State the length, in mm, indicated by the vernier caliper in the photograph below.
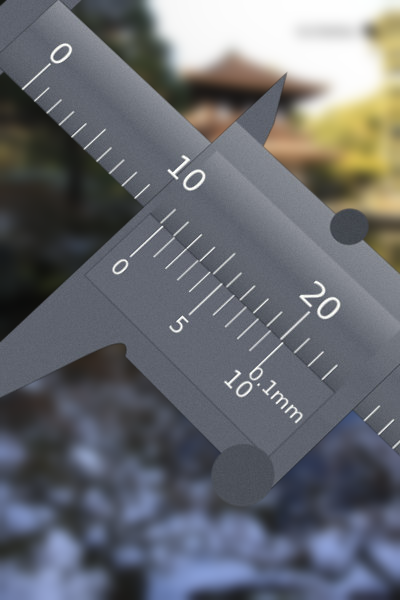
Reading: 11.2 mm
